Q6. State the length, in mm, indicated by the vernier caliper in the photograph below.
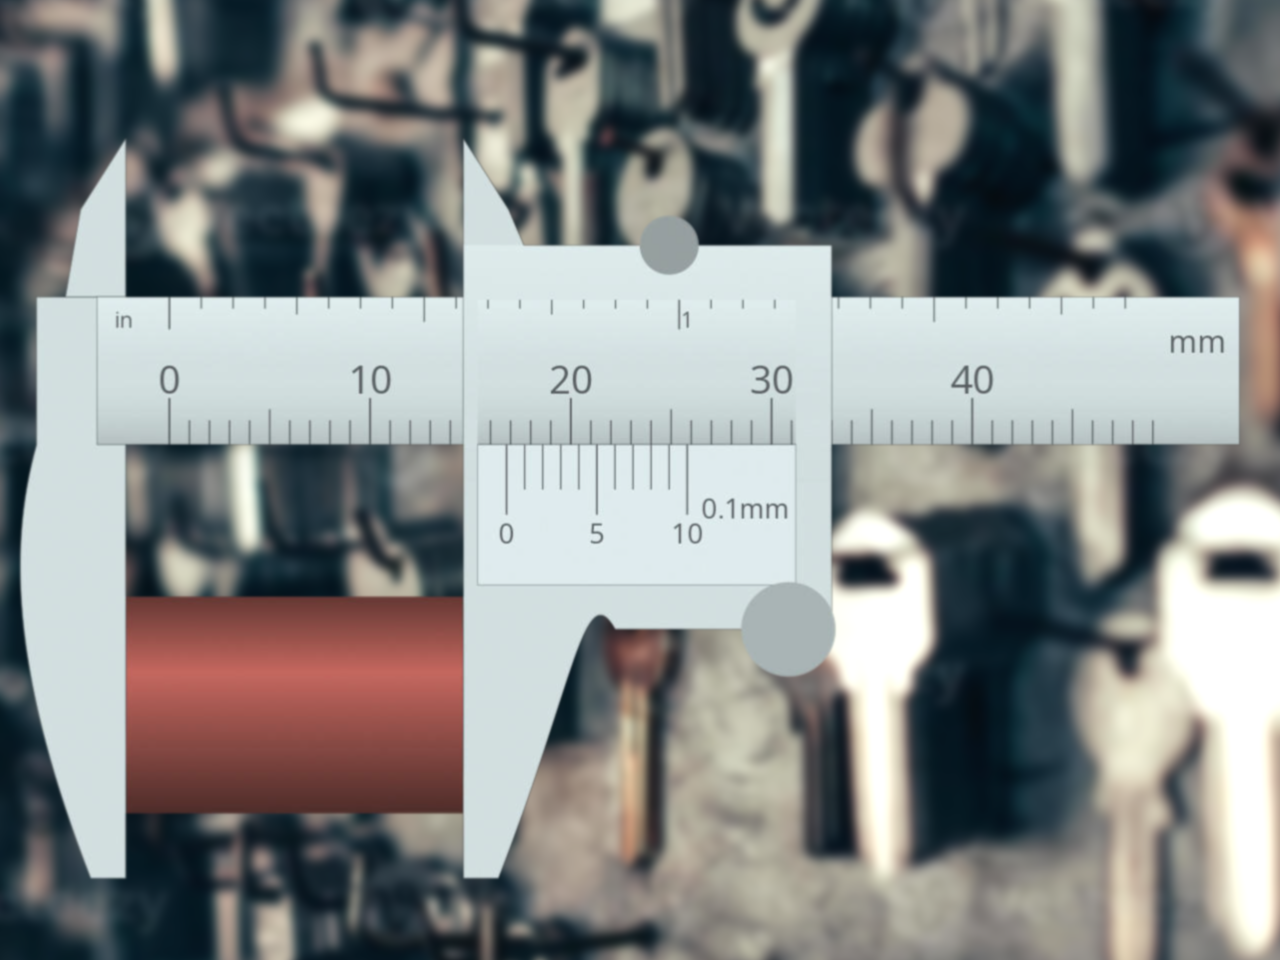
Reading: 16.8 mm
